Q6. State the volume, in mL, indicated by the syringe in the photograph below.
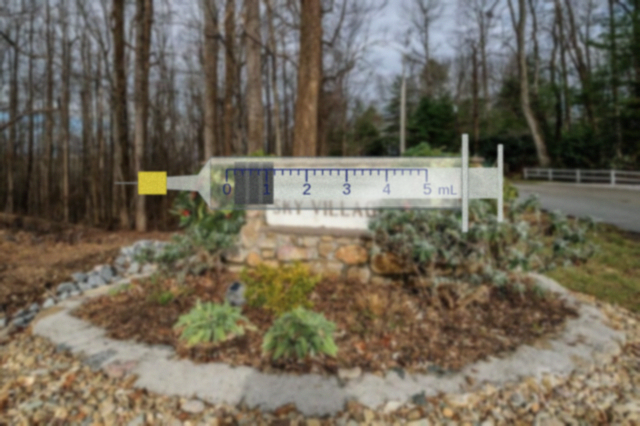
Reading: 0.2 mL
